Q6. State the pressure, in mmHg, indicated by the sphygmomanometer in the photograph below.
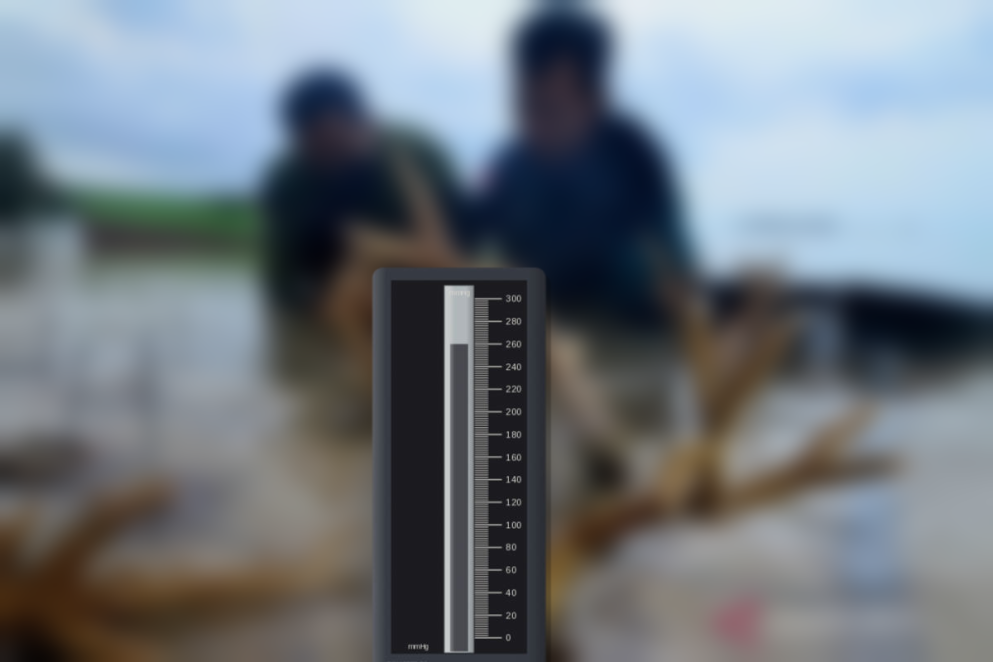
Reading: 260 mmHg
